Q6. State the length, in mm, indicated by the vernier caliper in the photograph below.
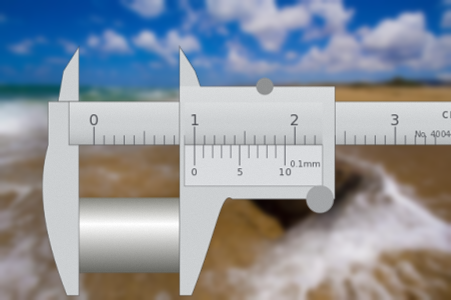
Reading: 10.0 mm
